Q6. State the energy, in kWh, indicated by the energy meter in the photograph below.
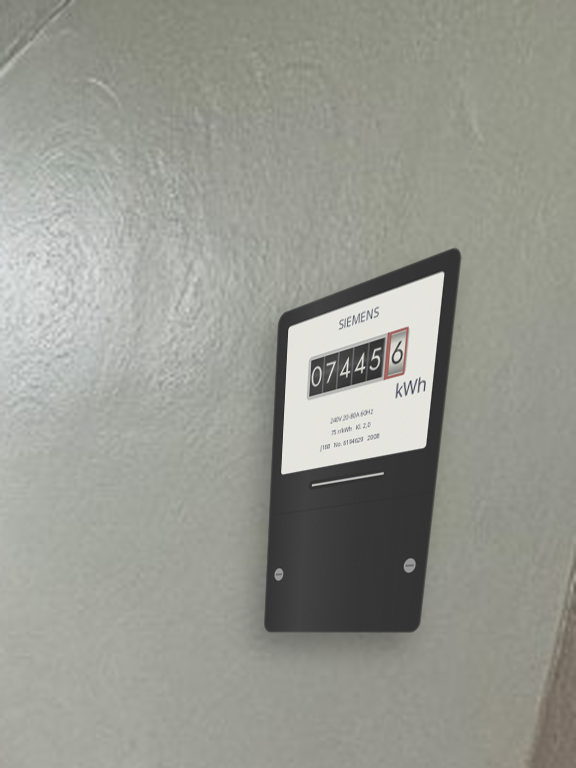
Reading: 7445.6 kWh
